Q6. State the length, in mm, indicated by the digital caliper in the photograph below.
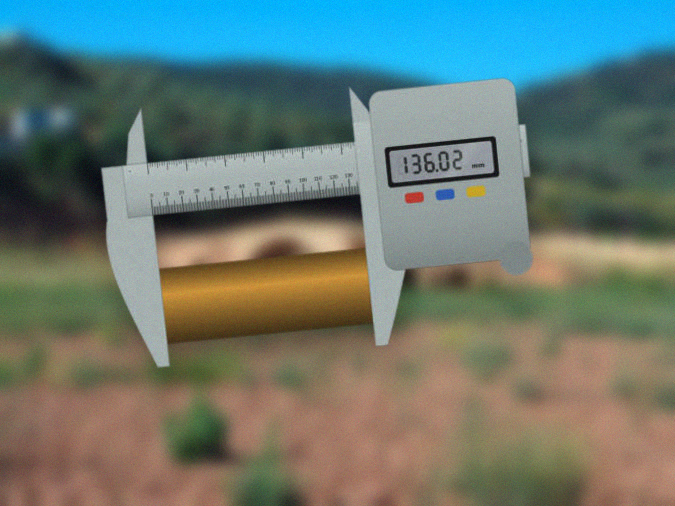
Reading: 136.02 mm
